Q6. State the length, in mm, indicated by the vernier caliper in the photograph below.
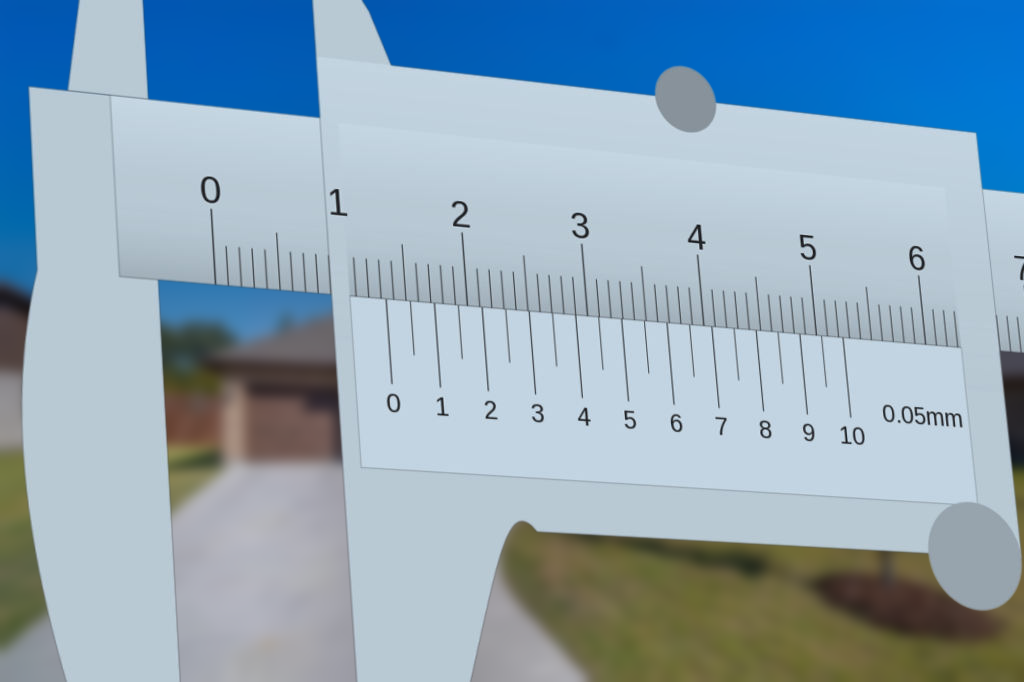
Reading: 13.4 mm
